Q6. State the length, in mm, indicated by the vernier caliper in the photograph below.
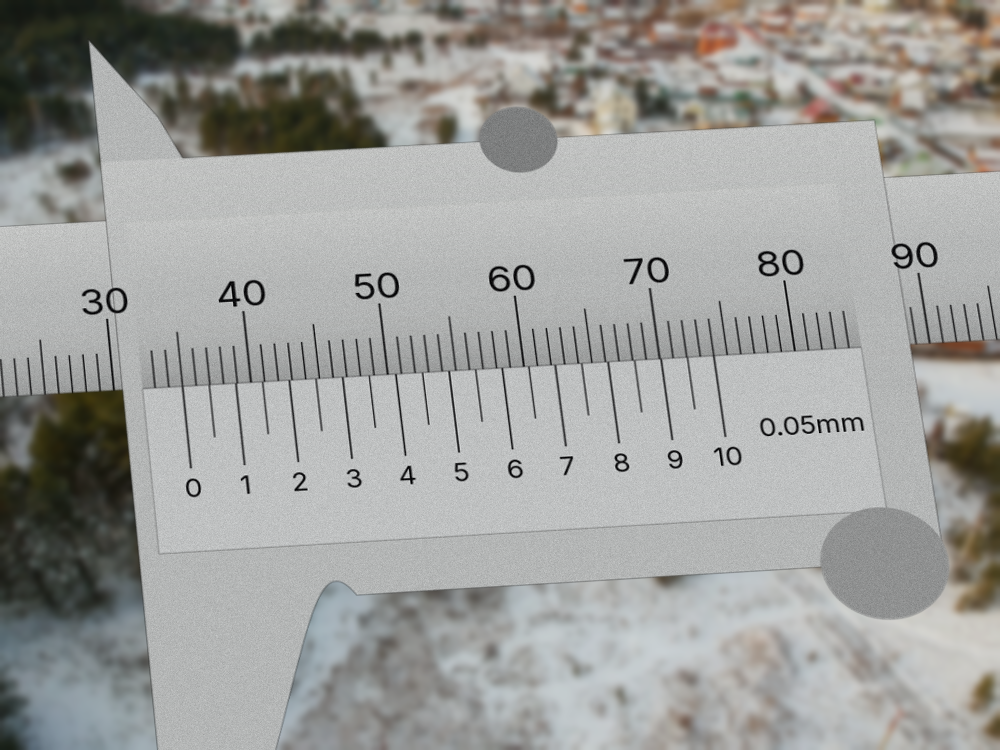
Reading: 35.0 mm
